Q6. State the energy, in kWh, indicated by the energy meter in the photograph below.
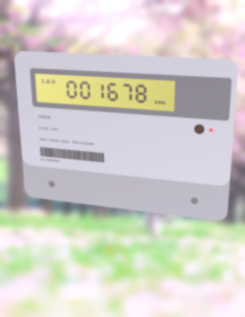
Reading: 1678 kWh
